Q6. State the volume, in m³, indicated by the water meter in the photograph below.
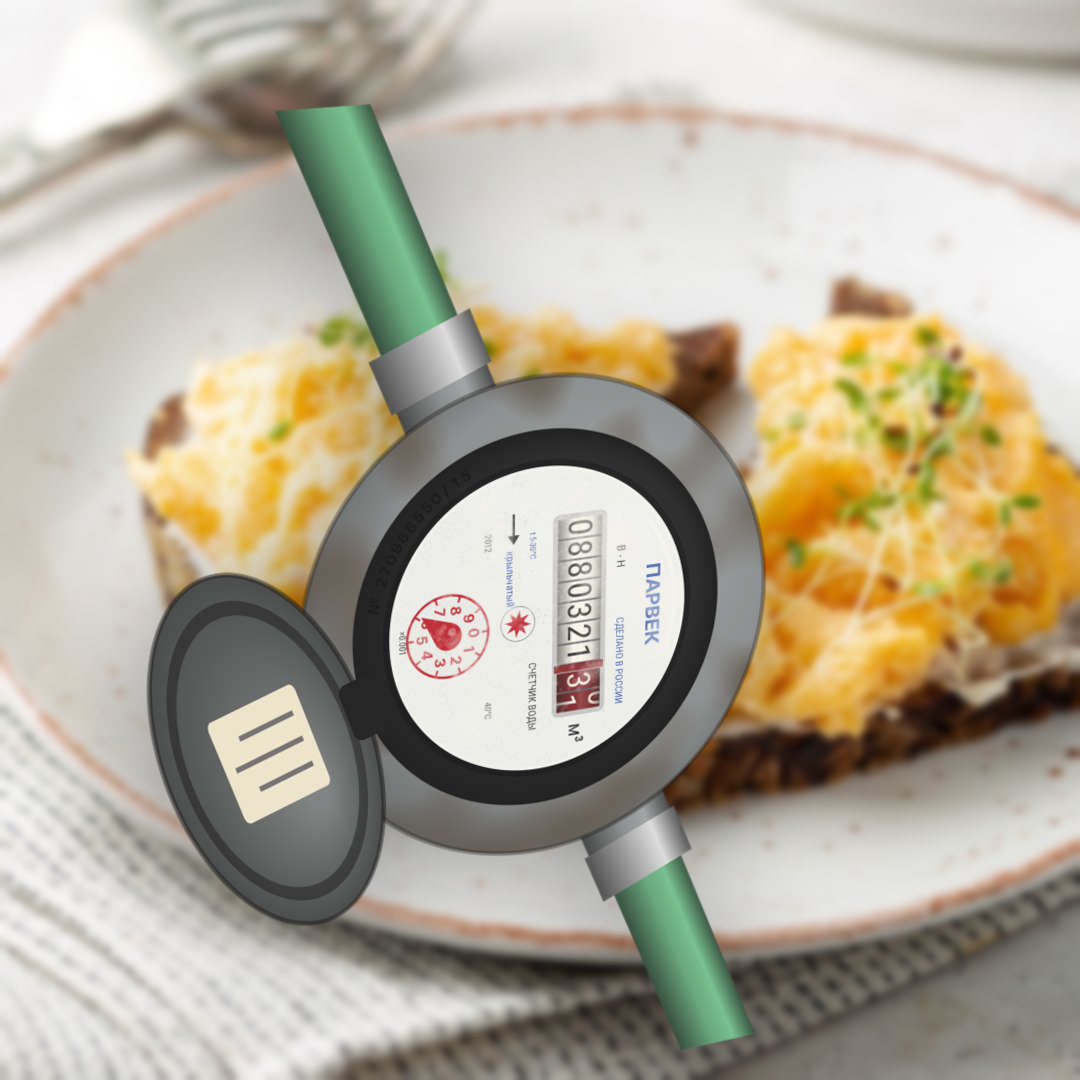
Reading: 880321.306 m³
